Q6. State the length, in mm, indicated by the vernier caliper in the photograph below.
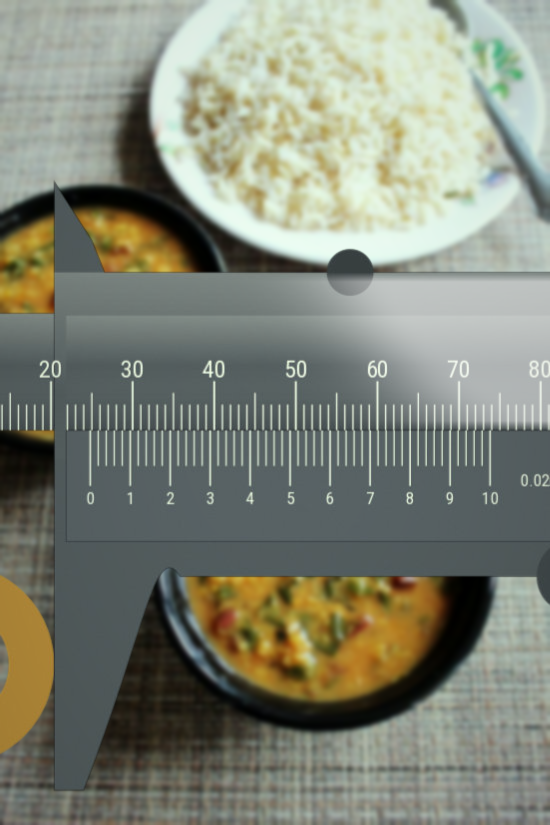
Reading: 24.8 mm
